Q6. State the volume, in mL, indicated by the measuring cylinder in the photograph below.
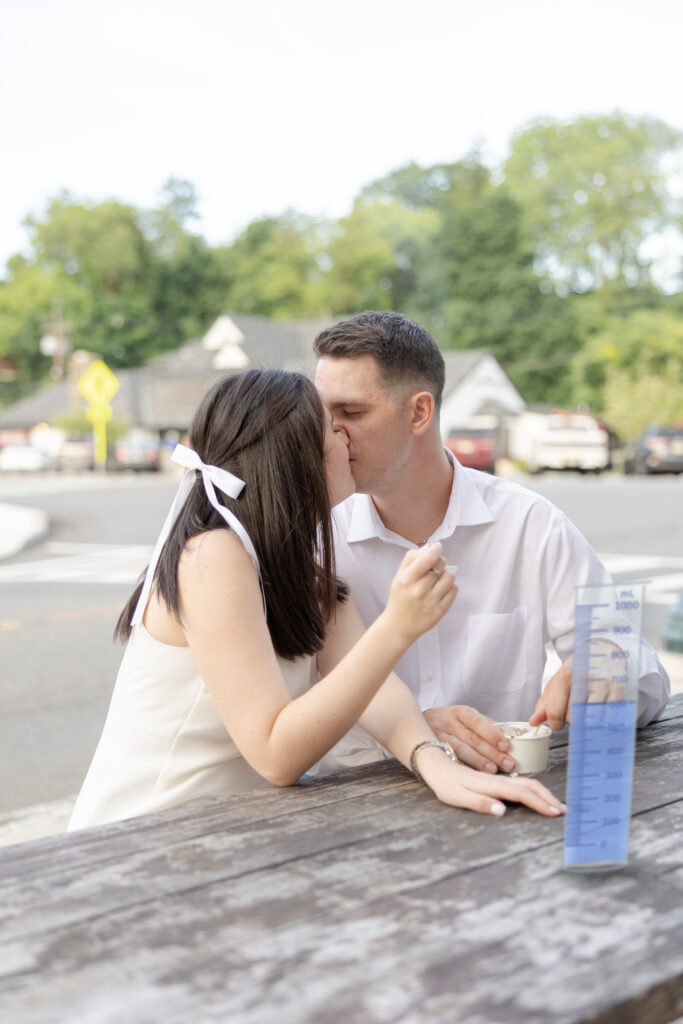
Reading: 600 mL
